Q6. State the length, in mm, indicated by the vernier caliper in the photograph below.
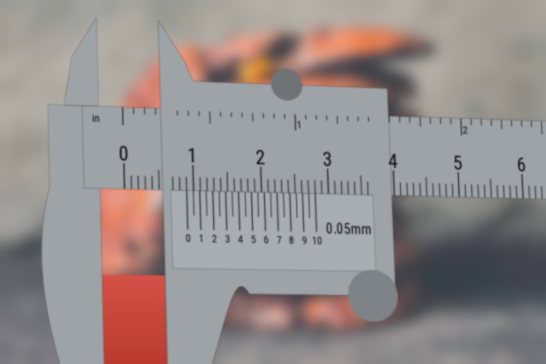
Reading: 9.0 mm
